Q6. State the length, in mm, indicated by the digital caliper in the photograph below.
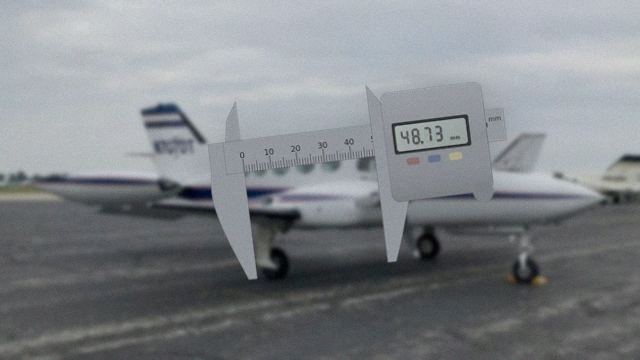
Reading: 48.73 mm
